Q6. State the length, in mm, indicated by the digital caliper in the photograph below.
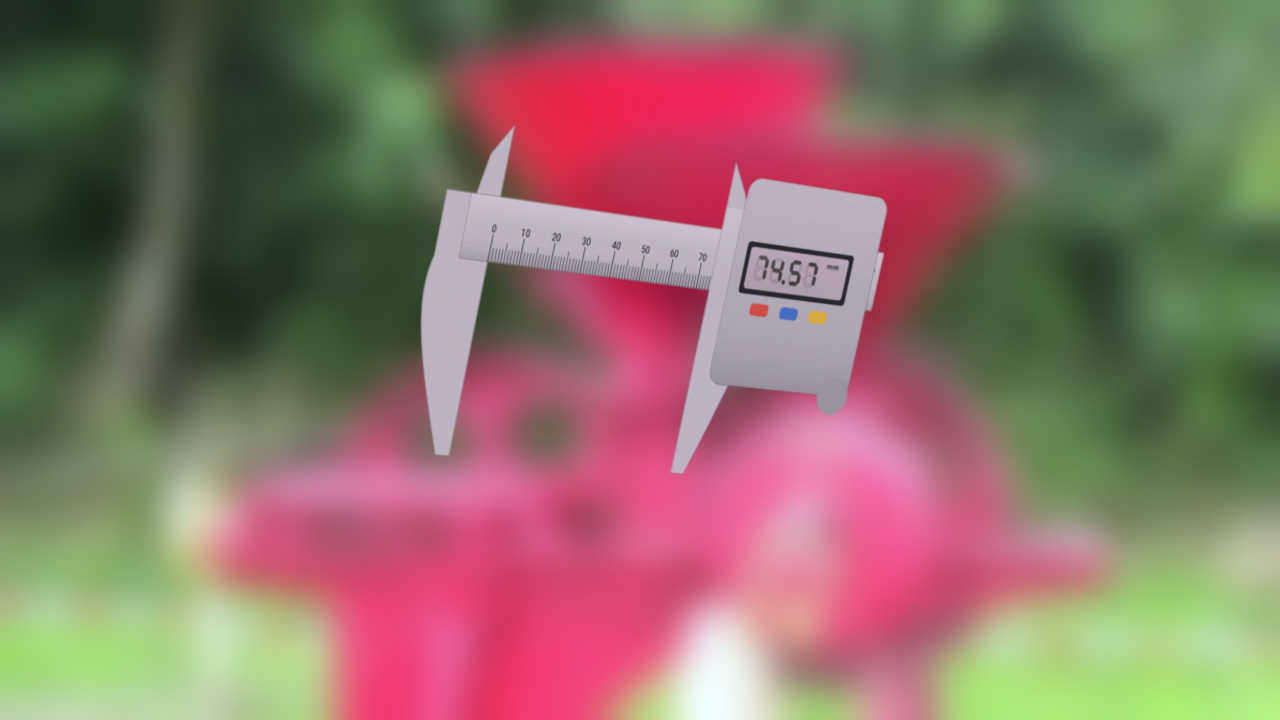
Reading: 74.57 mm
